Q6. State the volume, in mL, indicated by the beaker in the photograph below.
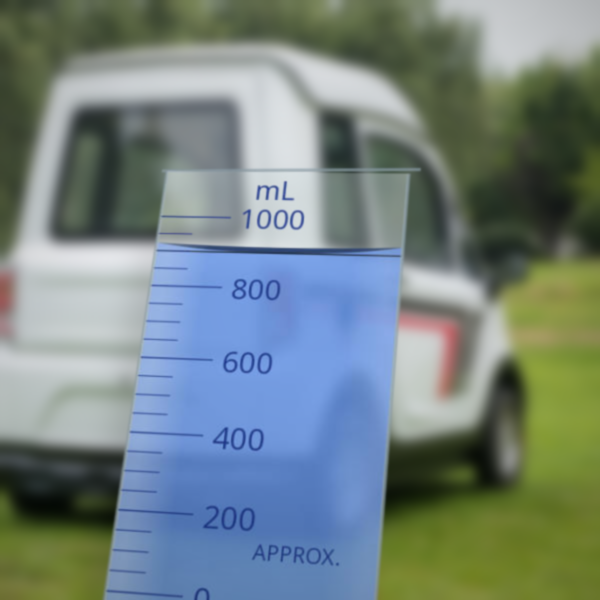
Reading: 900 mL
